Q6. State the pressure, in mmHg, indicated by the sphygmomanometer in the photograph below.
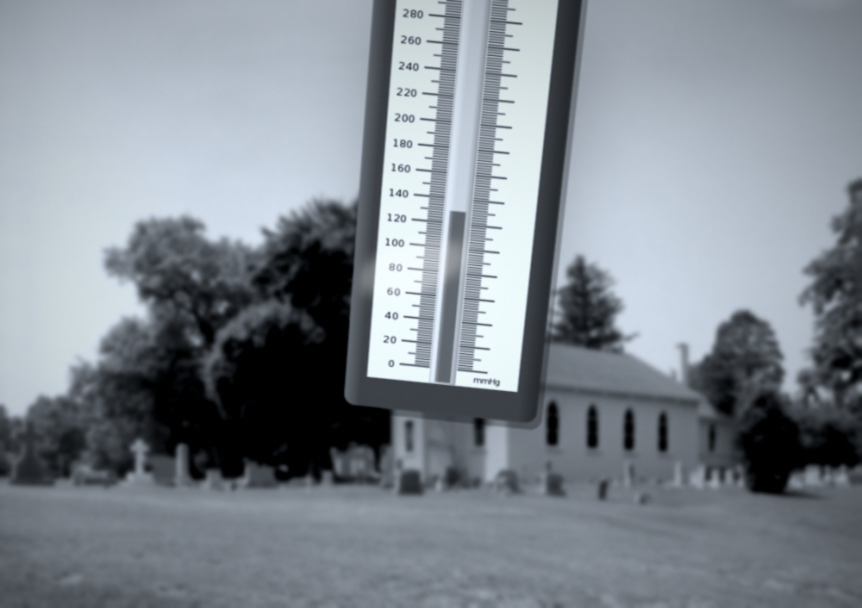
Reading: 130 mmHg
